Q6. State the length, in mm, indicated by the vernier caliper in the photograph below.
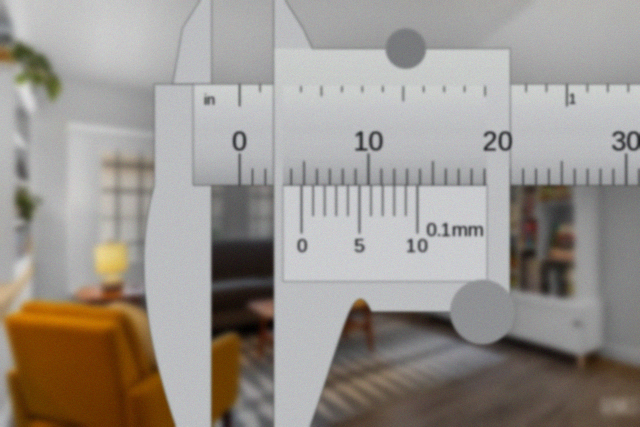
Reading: 4.8 mm
